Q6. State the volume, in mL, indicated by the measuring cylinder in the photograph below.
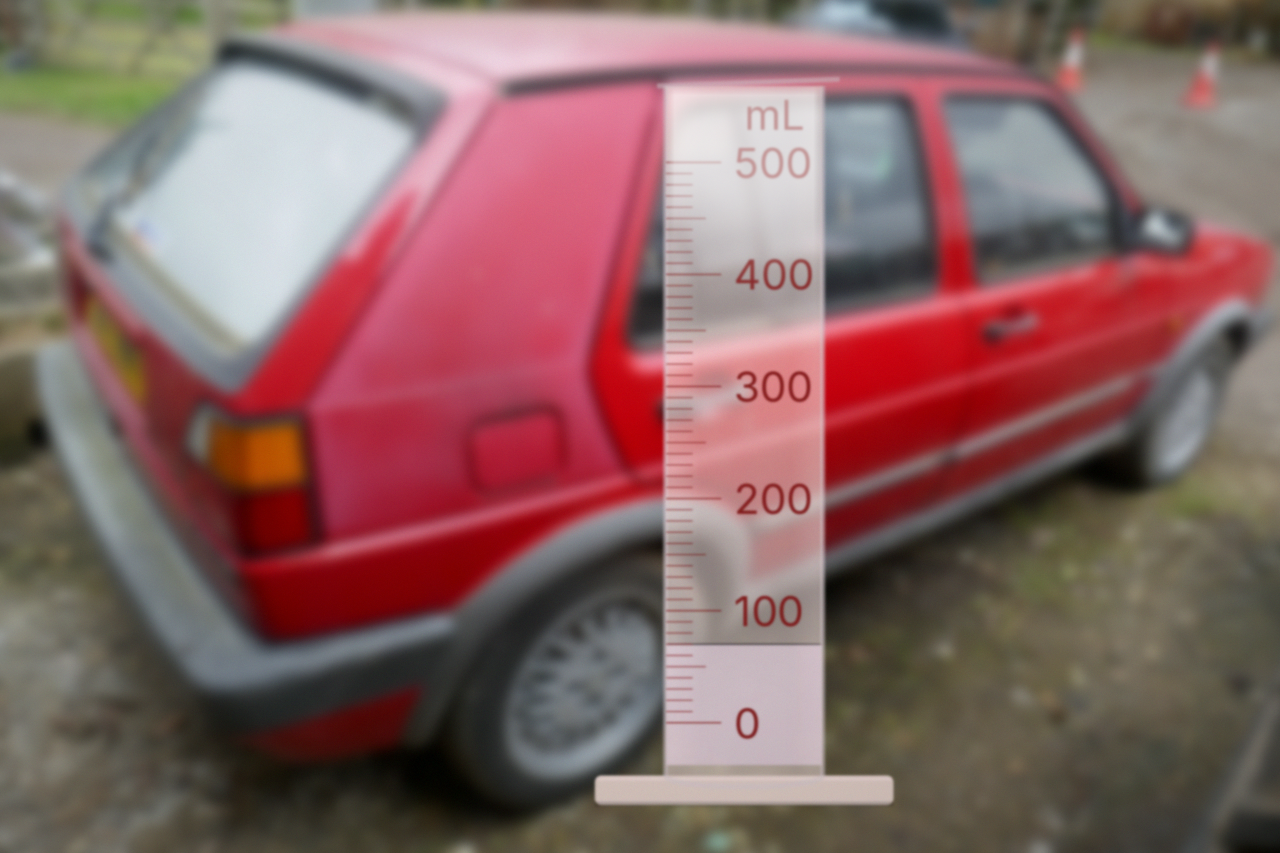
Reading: 70 mL
